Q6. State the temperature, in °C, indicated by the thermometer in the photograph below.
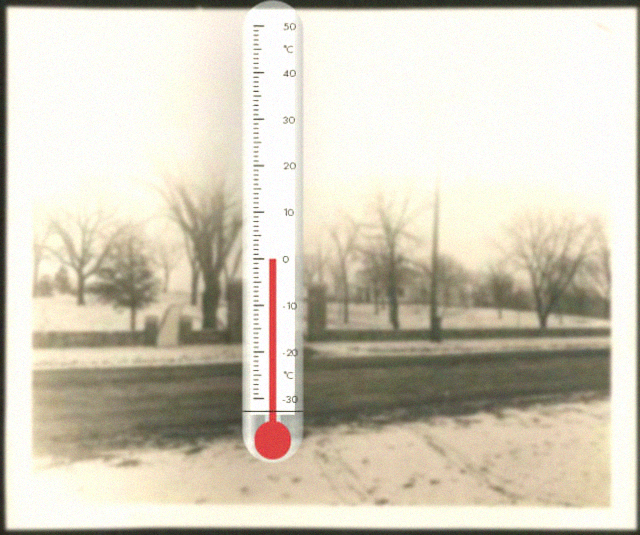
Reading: 0 °C
